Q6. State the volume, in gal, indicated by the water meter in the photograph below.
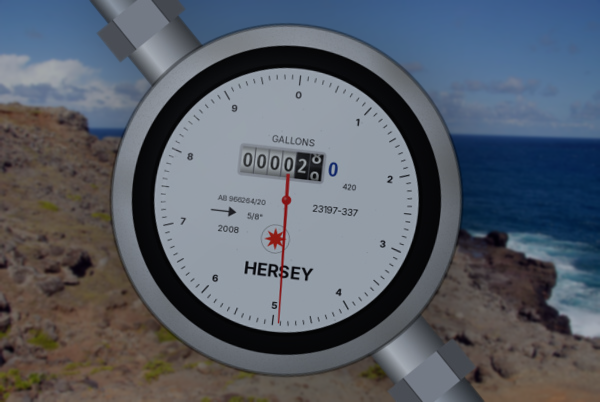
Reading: 284.9 gal
